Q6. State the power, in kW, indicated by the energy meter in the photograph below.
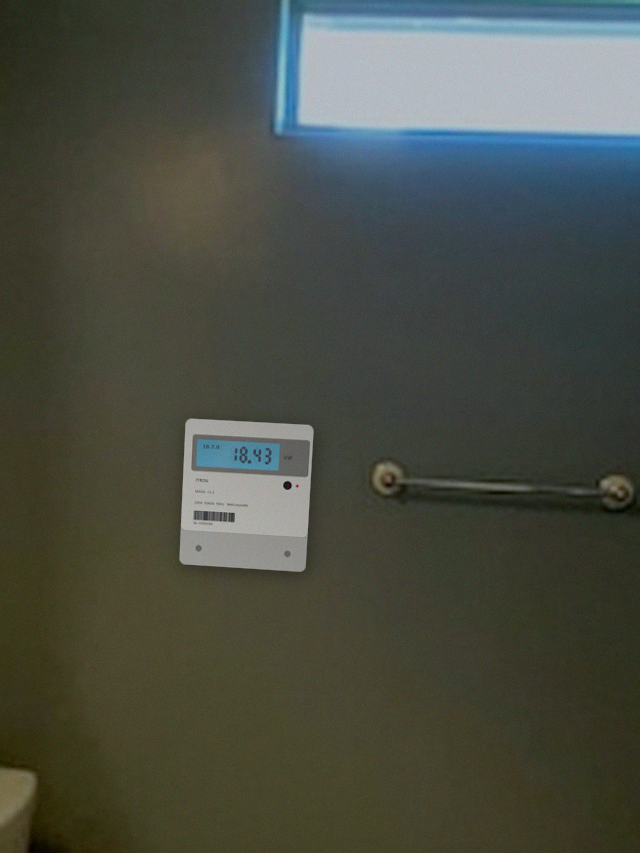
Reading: 18.43 kW
